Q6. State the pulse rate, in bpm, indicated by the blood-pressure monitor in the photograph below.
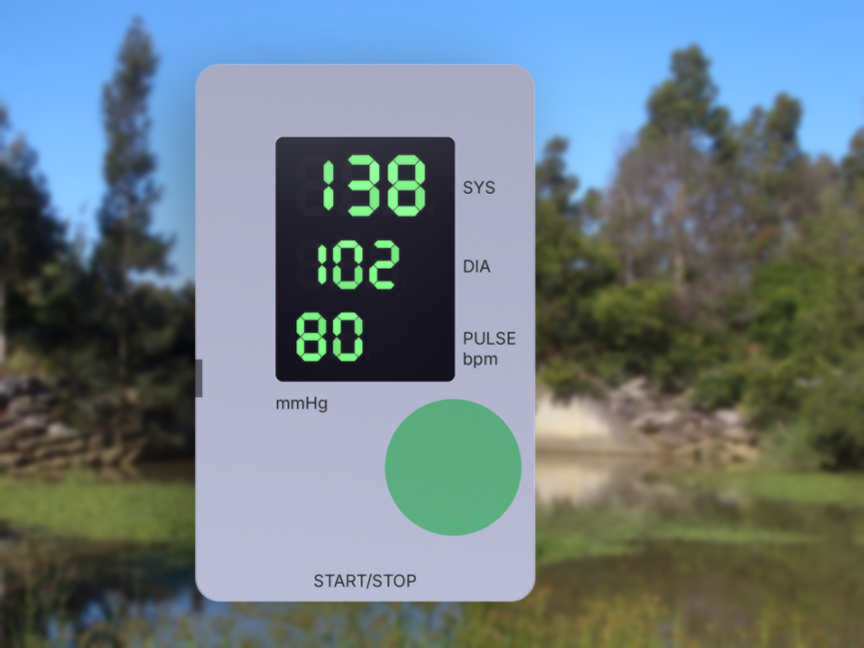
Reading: 80 bpm
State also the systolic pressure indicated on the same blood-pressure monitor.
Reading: 138 mmHg
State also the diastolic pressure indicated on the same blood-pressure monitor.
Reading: 102 mmHg
